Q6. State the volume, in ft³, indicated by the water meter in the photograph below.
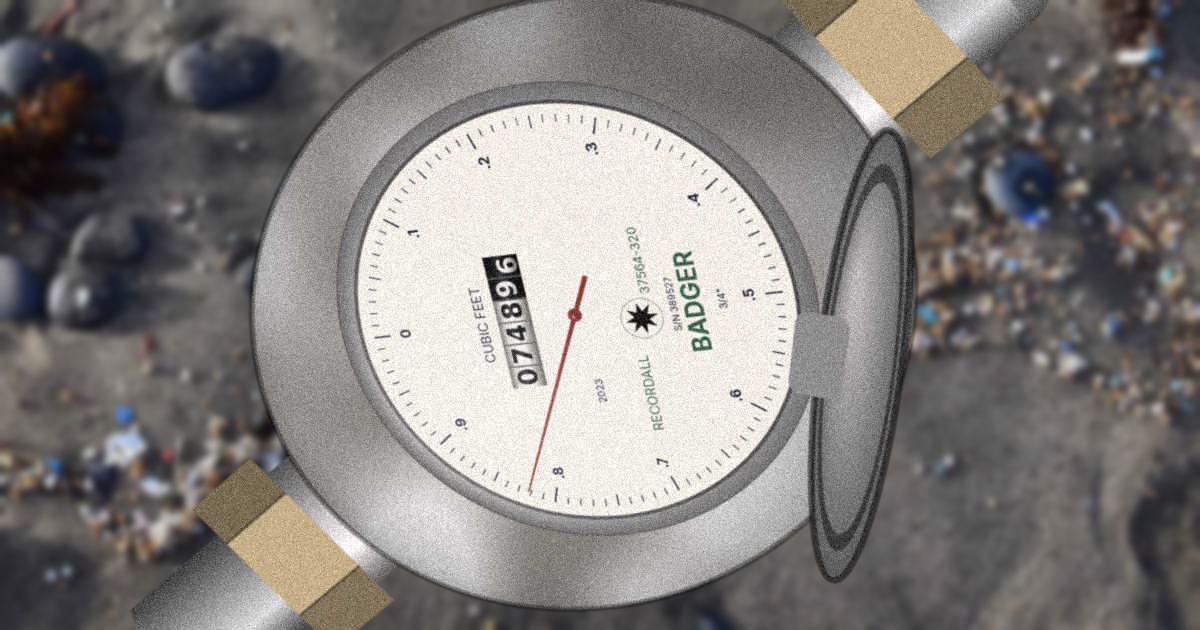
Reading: 74895.82 ft³
